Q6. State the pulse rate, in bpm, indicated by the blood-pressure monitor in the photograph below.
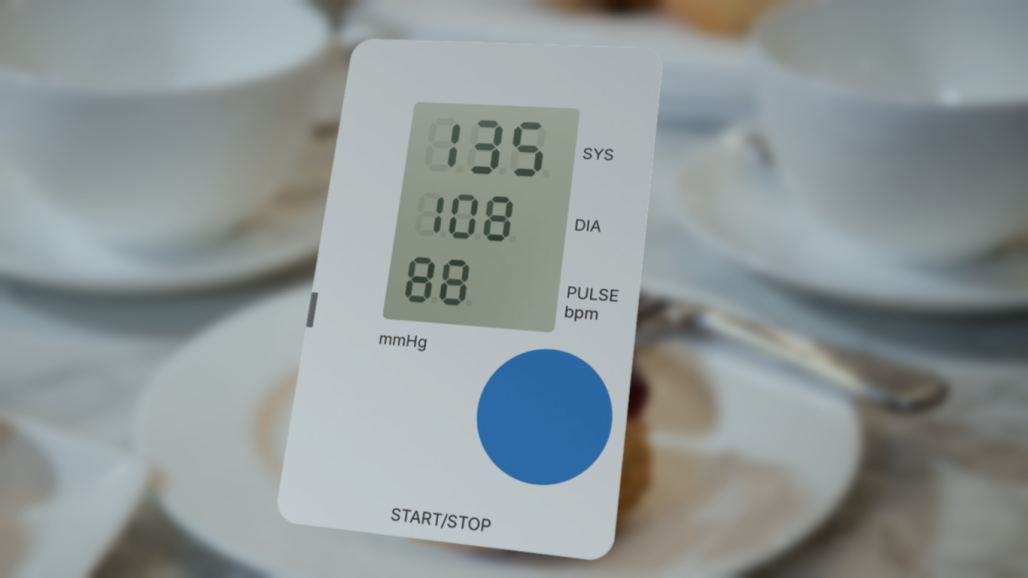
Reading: 88 bpm
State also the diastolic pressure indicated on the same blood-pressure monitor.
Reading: 108 mmHg
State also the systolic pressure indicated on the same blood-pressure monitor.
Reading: 135 mmHg
